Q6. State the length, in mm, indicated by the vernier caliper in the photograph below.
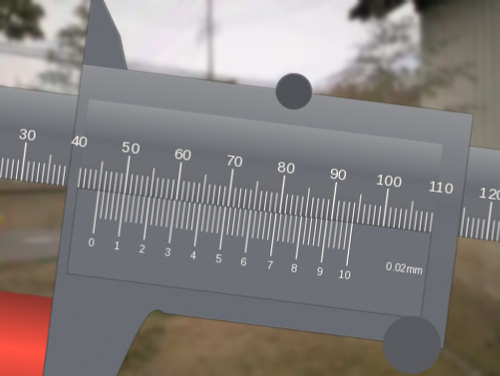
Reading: 45.0 mm
